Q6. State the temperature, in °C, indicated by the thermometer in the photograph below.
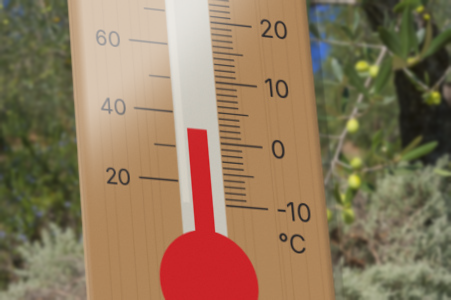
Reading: 2 °C
